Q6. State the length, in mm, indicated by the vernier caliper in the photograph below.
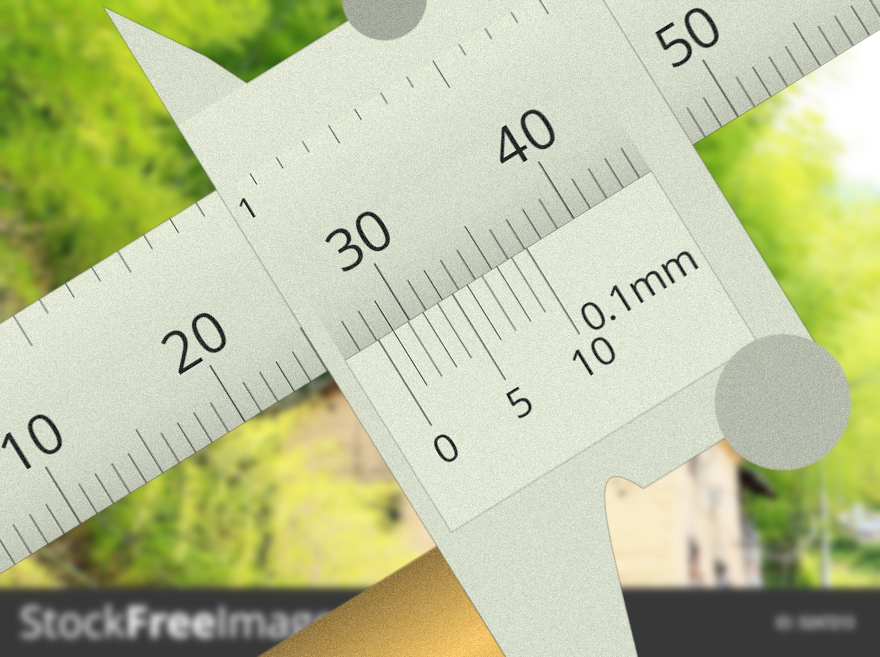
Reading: 28.1 mm
